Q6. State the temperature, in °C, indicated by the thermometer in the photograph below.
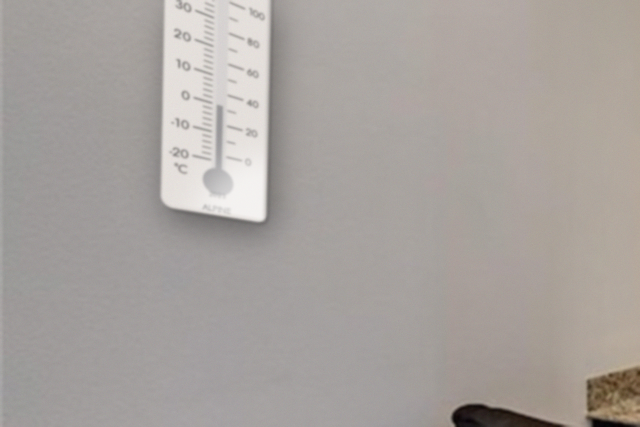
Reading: 0 °C
